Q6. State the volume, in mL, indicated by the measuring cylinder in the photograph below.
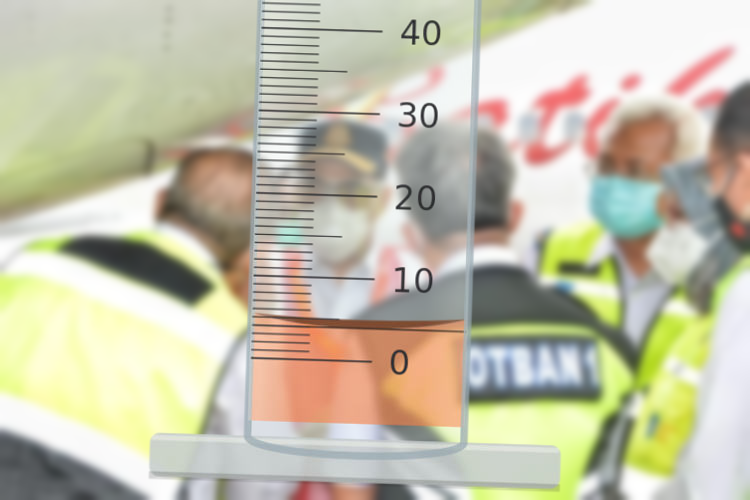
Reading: 4 mL
